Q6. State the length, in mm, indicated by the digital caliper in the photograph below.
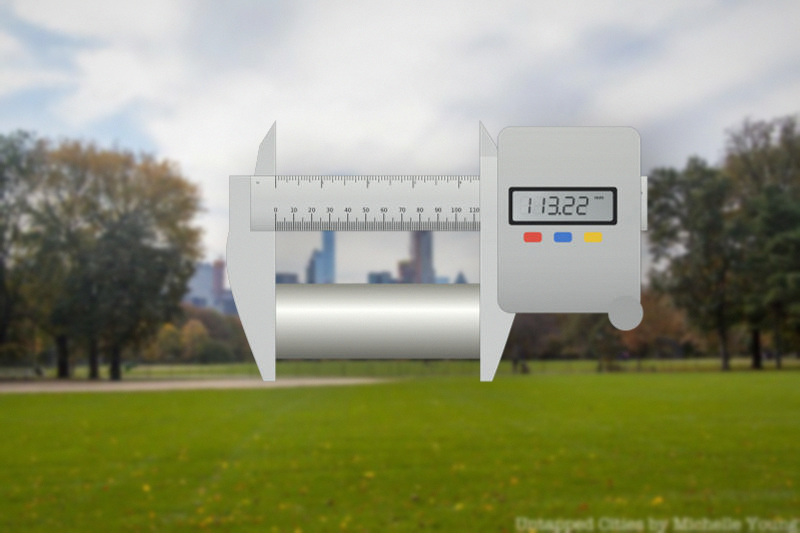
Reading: 113.22 mm
